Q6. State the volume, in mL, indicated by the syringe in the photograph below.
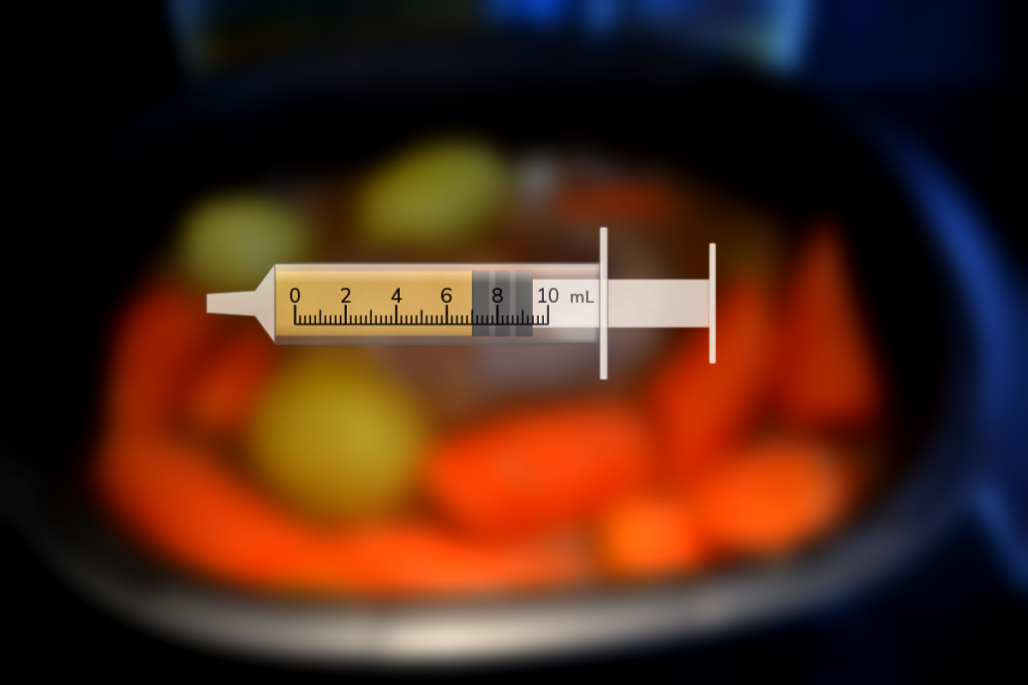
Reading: 7 mL
